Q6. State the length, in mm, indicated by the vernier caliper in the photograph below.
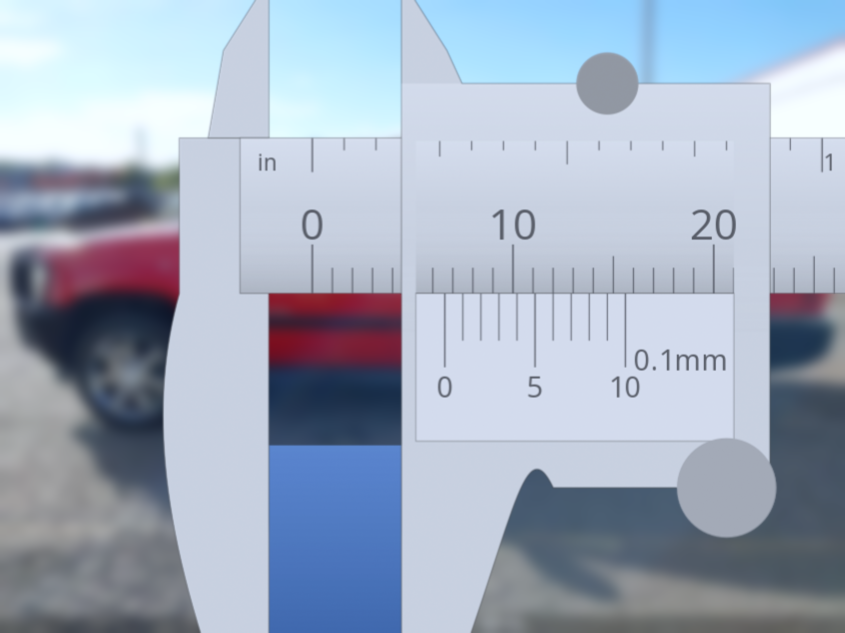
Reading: 6.6 mm
